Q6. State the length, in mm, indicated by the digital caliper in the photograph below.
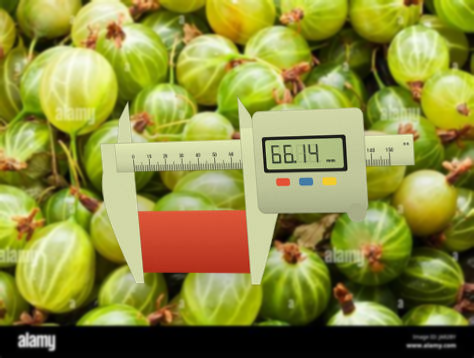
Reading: 66.14 mm
